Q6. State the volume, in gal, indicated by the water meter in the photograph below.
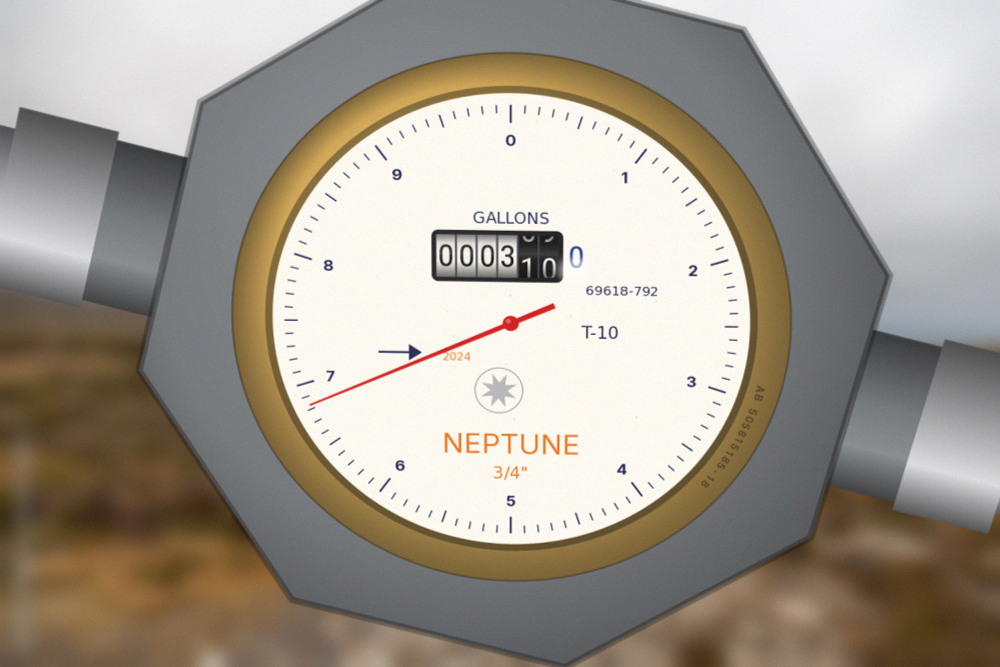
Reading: 3096.8 gal
